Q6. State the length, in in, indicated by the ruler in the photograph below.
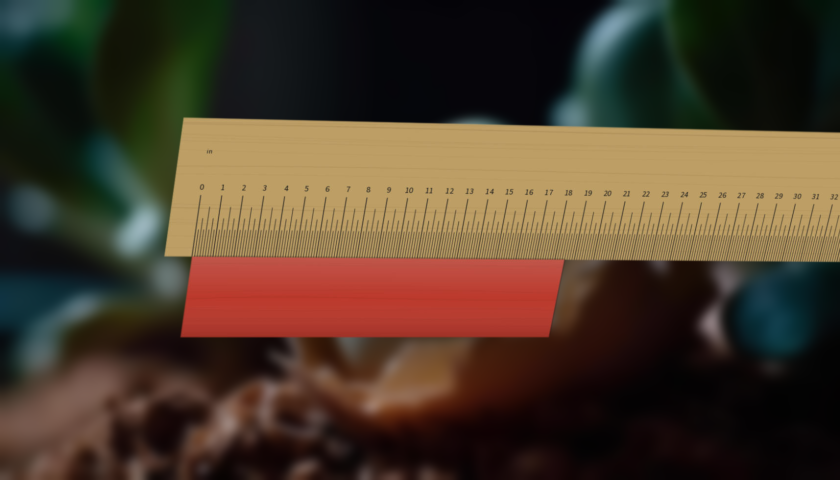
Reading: 18.5 in
